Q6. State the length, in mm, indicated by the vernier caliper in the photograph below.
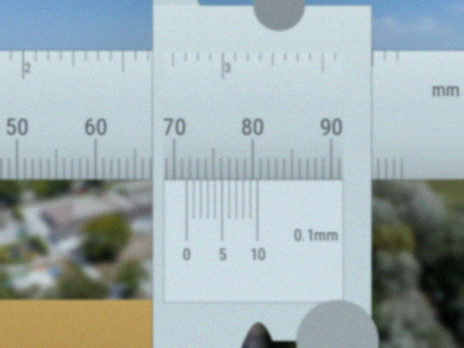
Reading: 71.6 mm
